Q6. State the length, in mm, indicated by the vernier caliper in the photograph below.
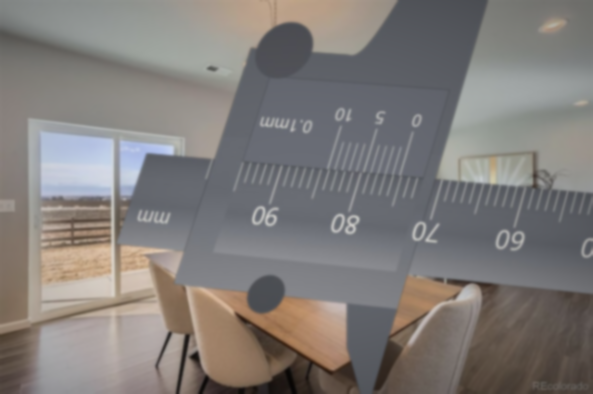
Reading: 75.2 mm
